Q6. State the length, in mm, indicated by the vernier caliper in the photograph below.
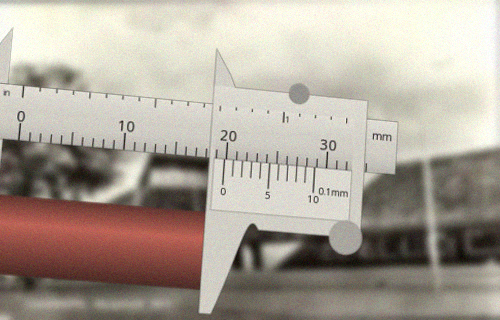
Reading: 19.8 mm
